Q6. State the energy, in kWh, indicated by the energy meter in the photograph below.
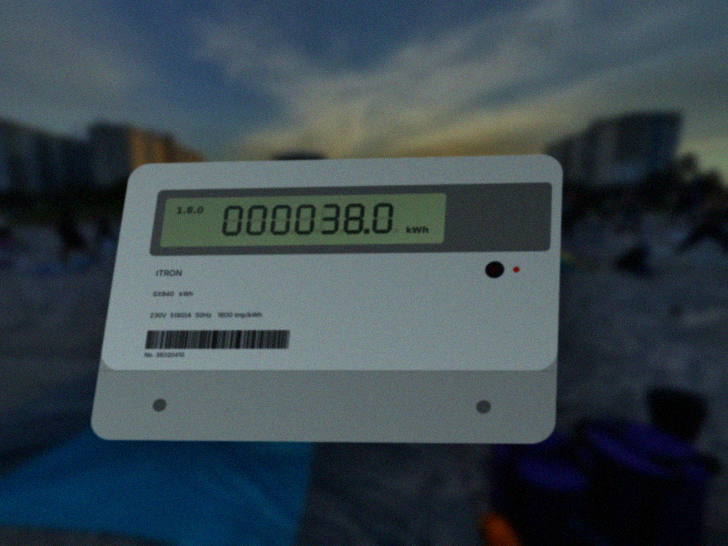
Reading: 38.0 kWh
